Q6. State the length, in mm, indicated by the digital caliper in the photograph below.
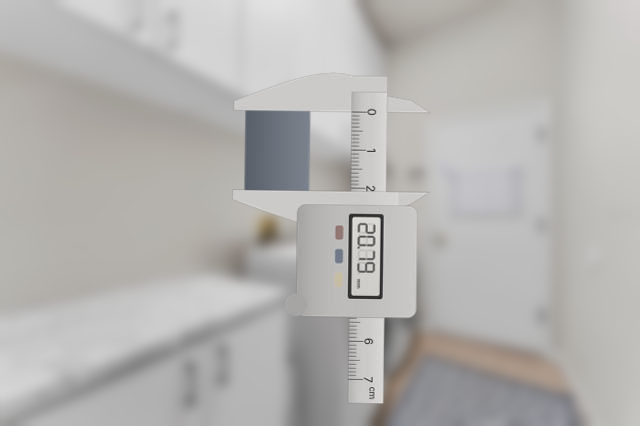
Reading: 20.79 mm
